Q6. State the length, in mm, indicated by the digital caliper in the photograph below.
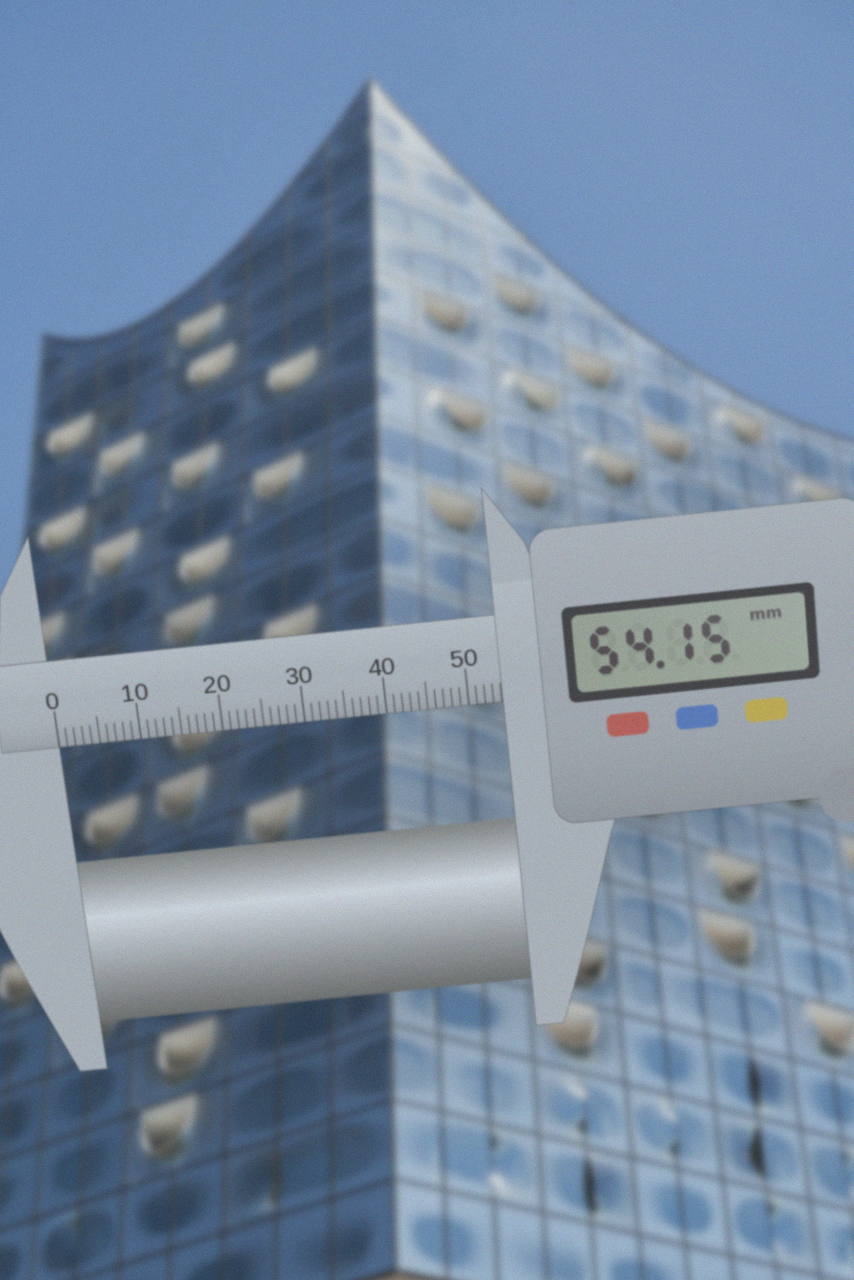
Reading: 54.15 mm
